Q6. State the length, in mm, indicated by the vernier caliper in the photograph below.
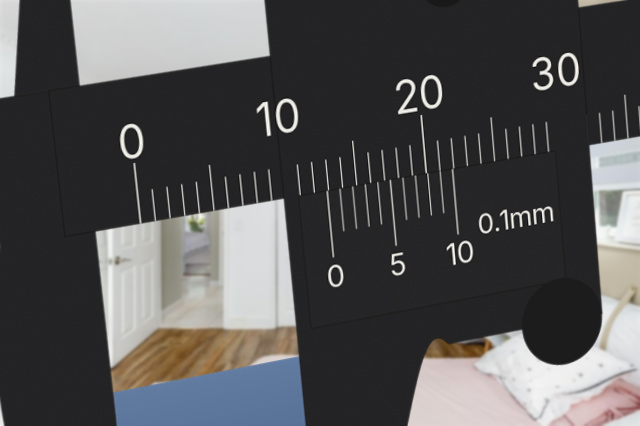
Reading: 12.9 mm
